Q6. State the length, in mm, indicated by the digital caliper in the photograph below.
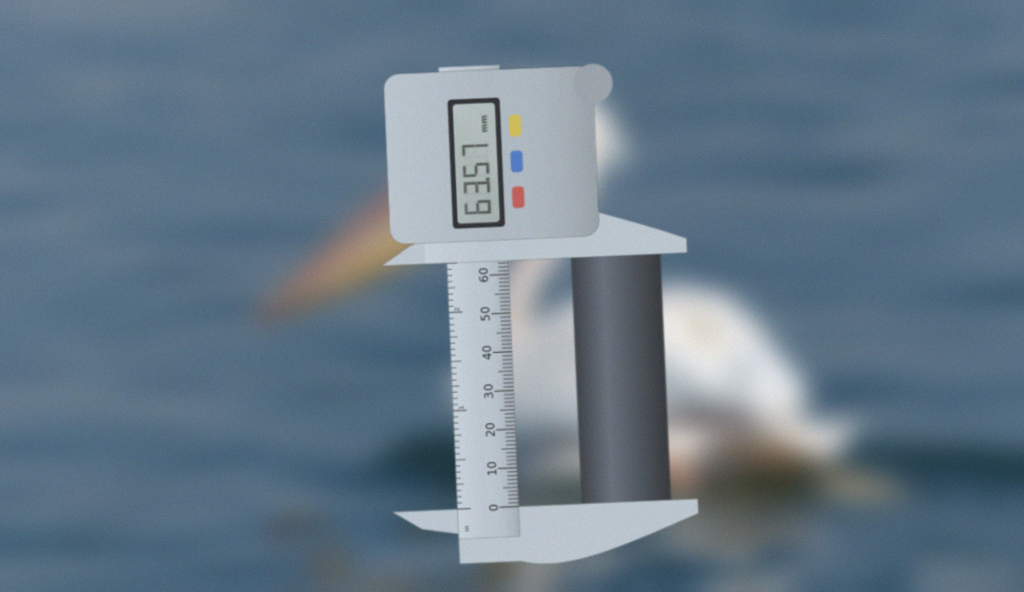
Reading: 63.57 mm
